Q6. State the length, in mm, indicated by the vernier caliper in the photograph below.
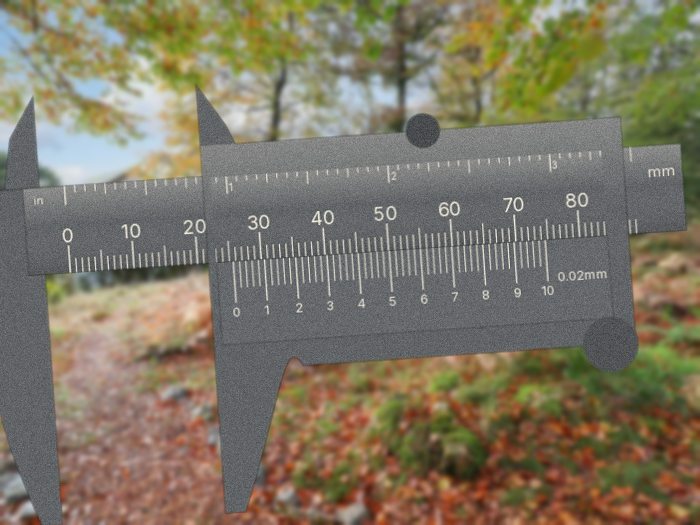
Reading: 25.6 mm
